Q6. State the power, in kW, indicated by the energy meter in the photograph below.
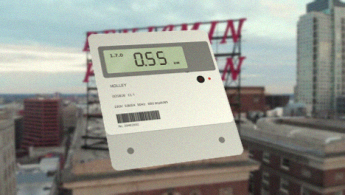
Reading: 0.55 kW
